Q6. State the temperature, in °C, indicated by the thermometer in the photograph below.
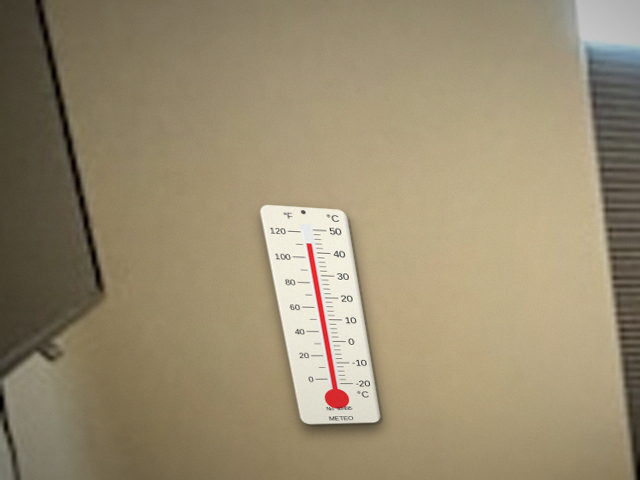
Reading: 44 °C
